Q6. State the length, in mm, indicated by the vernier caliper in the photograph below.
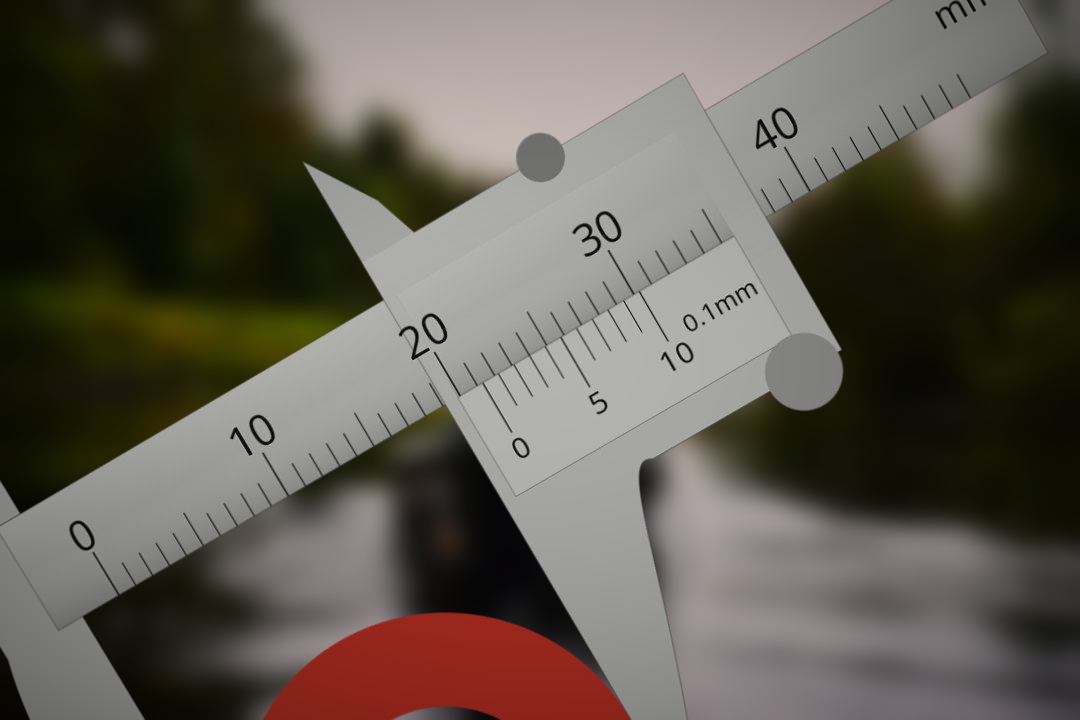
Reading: 21.3 mm
